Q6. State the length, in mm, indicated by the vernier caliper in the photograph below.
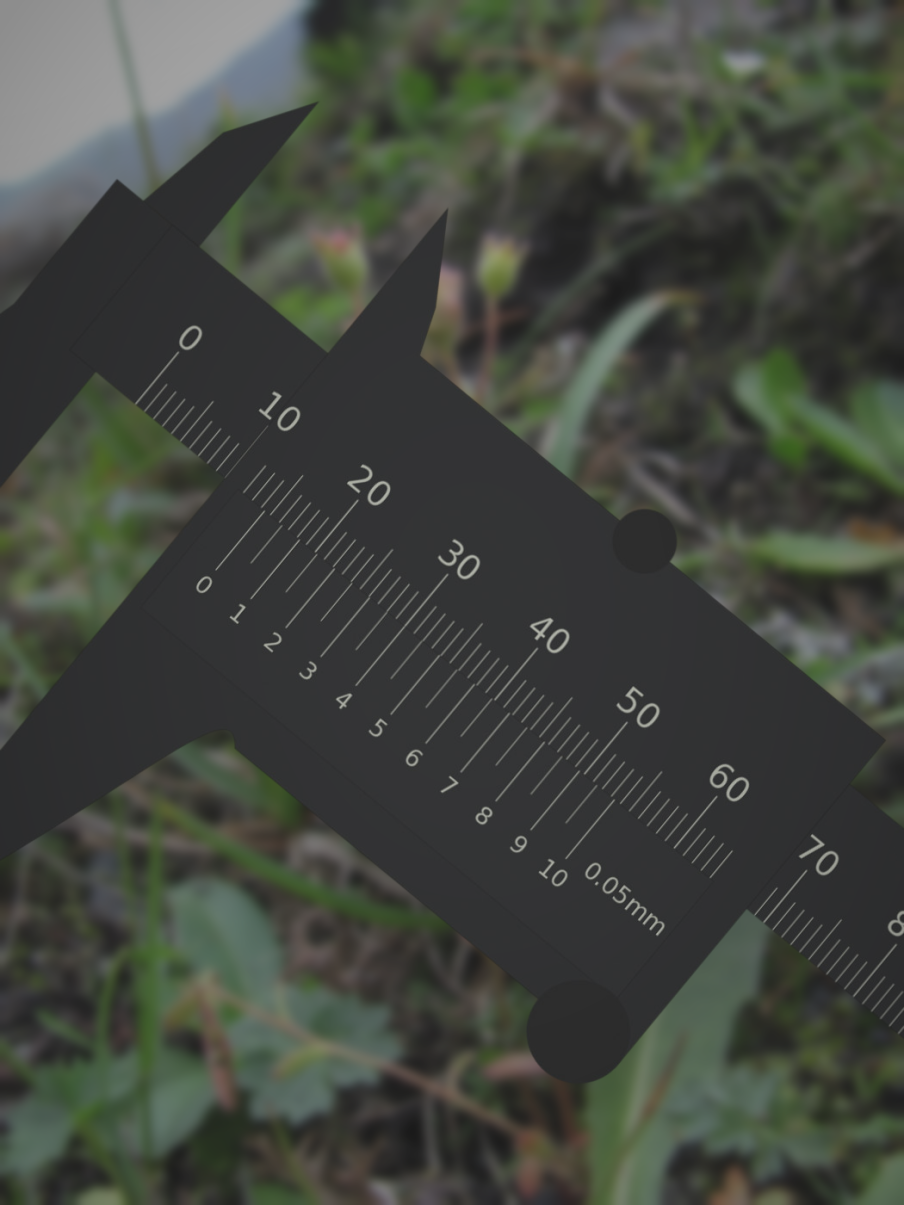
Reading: 14.4 mm
